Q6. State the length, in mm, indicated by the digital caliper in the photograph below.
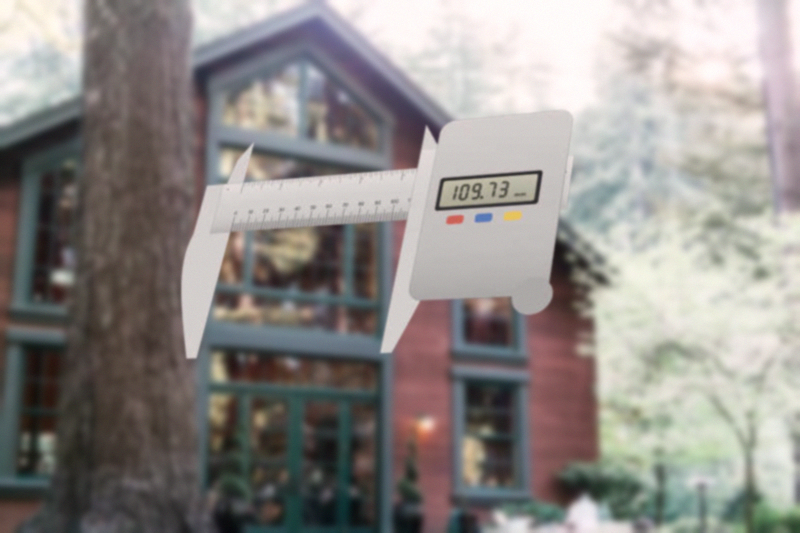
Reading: 109.73 mm
